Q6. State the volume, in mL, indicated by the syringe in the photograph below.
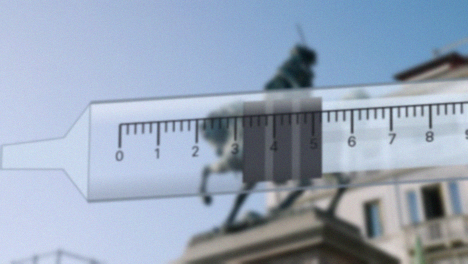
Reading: 3.2 mL
